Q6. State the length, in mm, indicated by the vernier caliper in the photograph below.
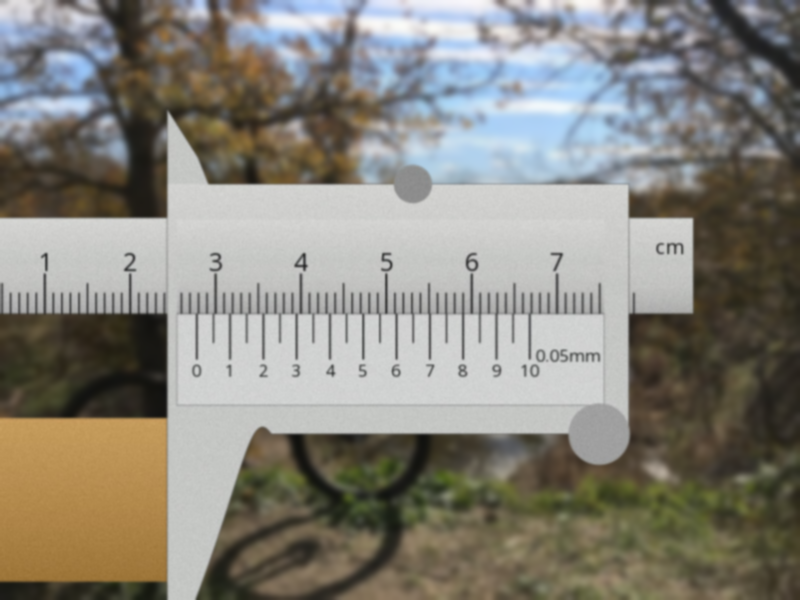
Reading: 27.8 mm
